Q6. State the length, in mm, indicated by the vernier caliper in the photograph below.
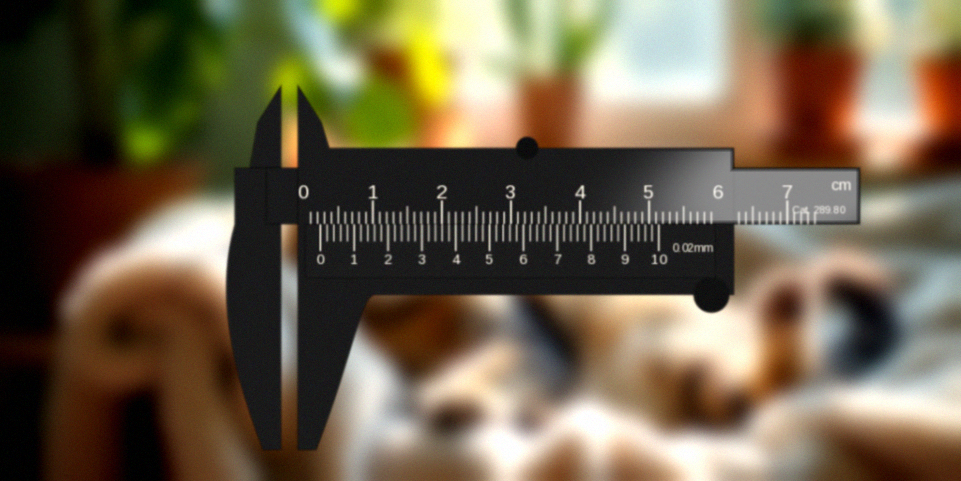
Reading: 2.4 mm
